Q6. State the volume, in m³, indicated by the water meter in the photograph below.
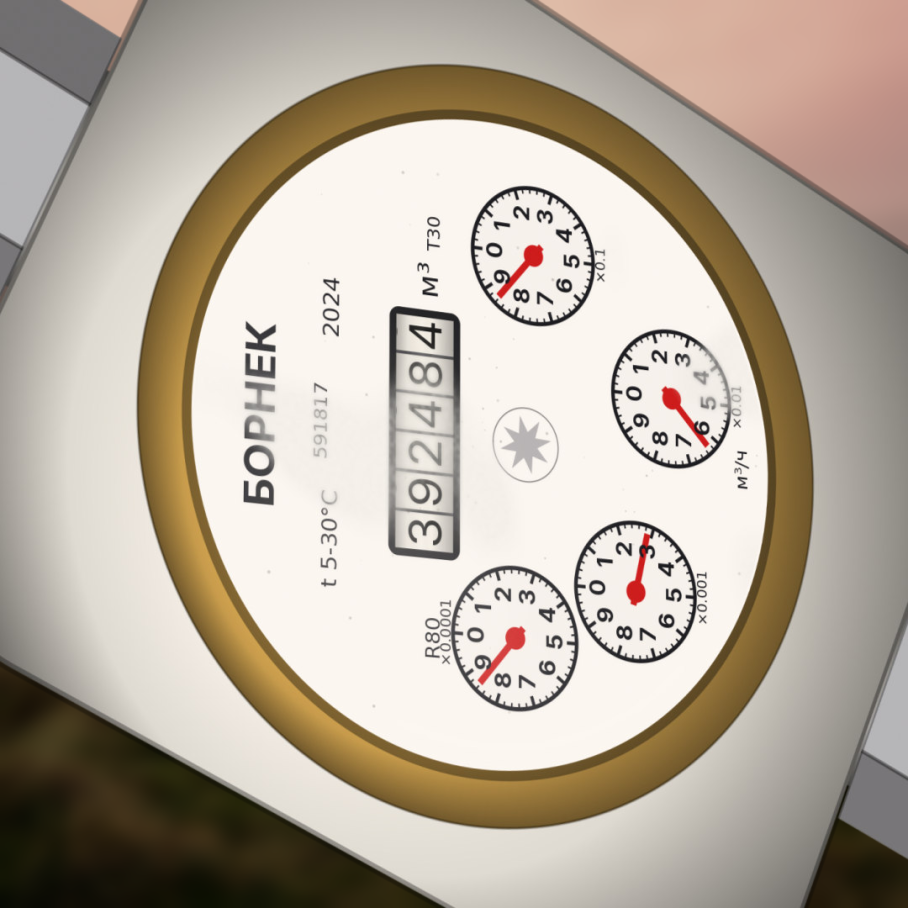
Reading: 392484.8628 m³
